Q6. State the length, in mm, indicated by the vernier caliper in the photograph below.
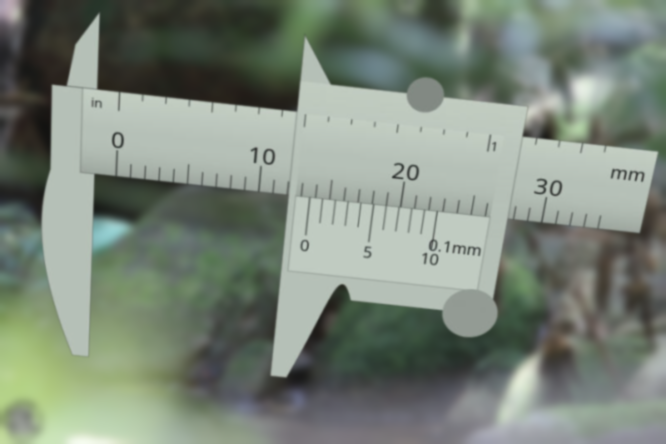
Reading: 13.6 mm
